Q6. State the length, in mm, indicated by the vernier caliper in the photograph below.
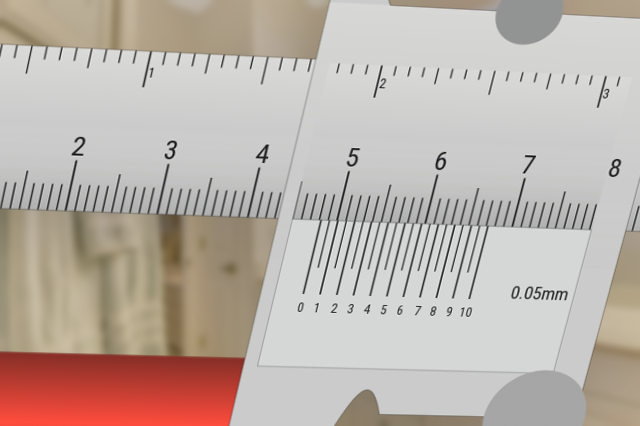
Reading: 48.2 mm
